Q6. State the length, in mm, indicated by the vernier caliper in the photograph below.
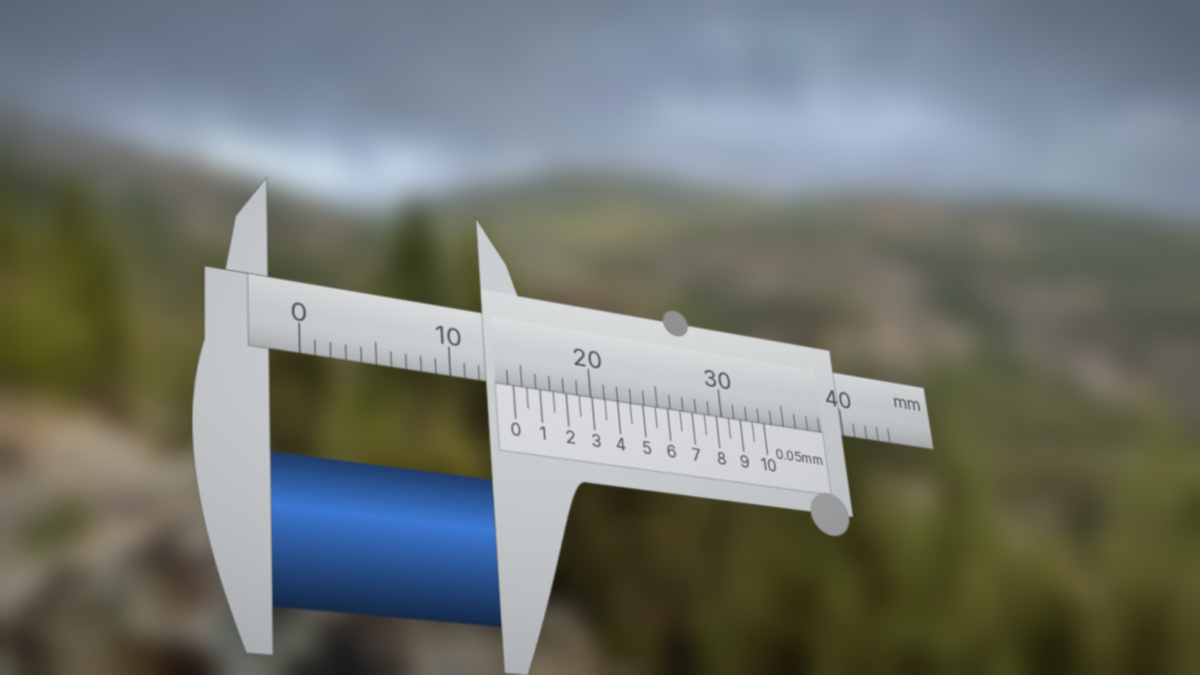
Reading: 14.4 mm
